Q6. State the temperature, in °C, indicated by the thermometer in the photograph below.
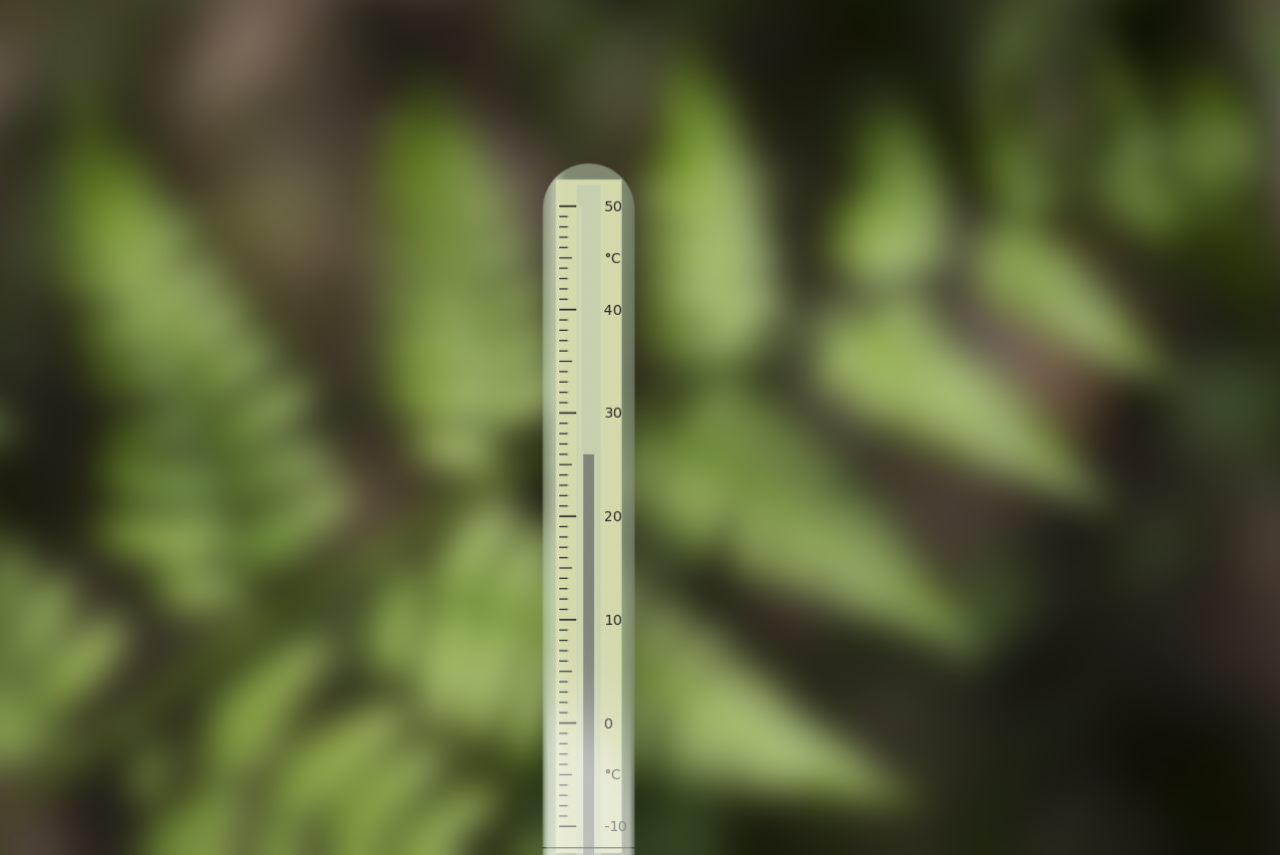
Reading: 26 °C
